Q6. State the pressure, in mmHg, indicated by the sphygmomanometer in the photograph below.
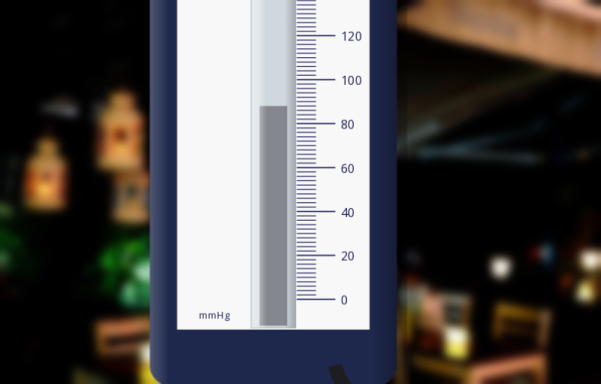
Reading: 88 mmHg
